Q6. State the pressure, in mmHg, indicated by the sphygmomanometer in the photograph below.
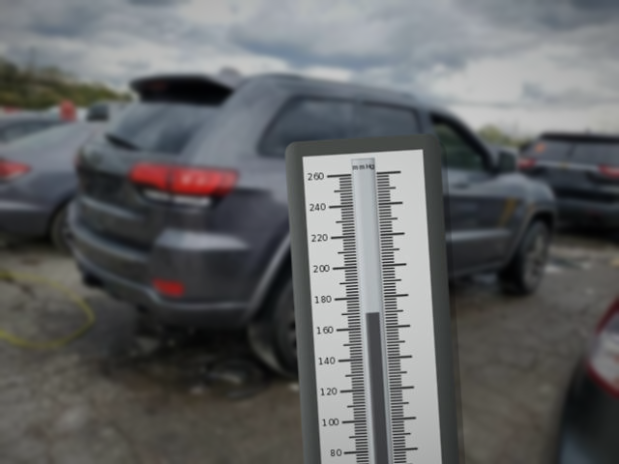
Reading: 170 mmHg
